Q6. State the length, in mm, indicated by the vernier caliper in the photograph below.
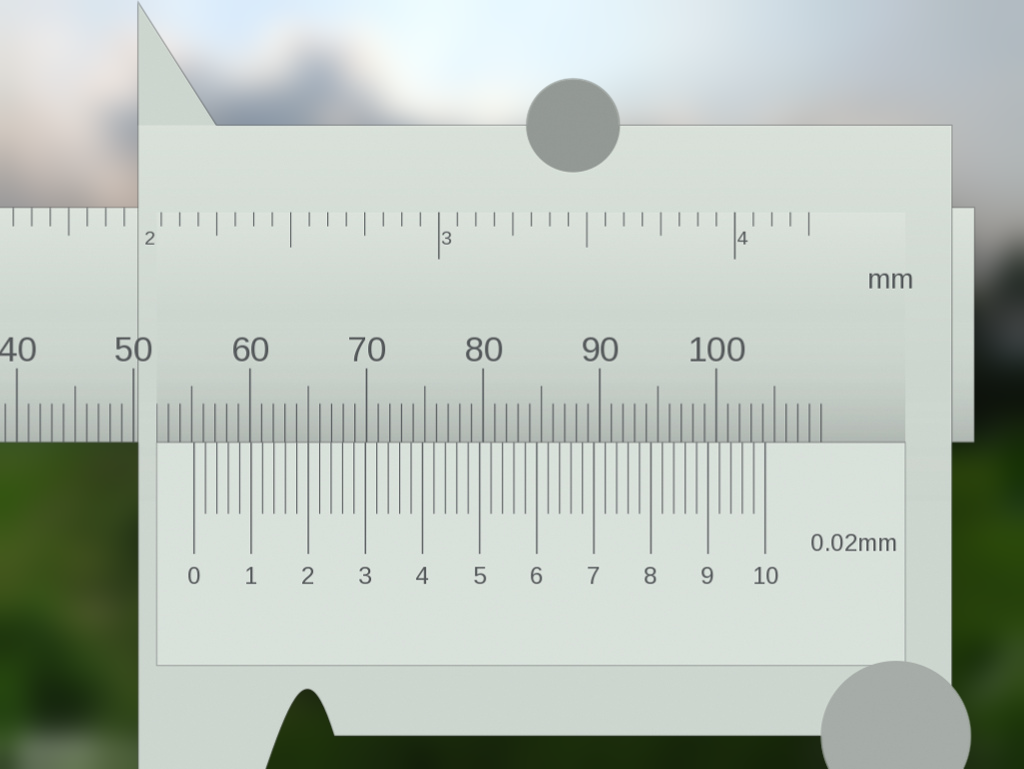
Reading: 55.2 mm
